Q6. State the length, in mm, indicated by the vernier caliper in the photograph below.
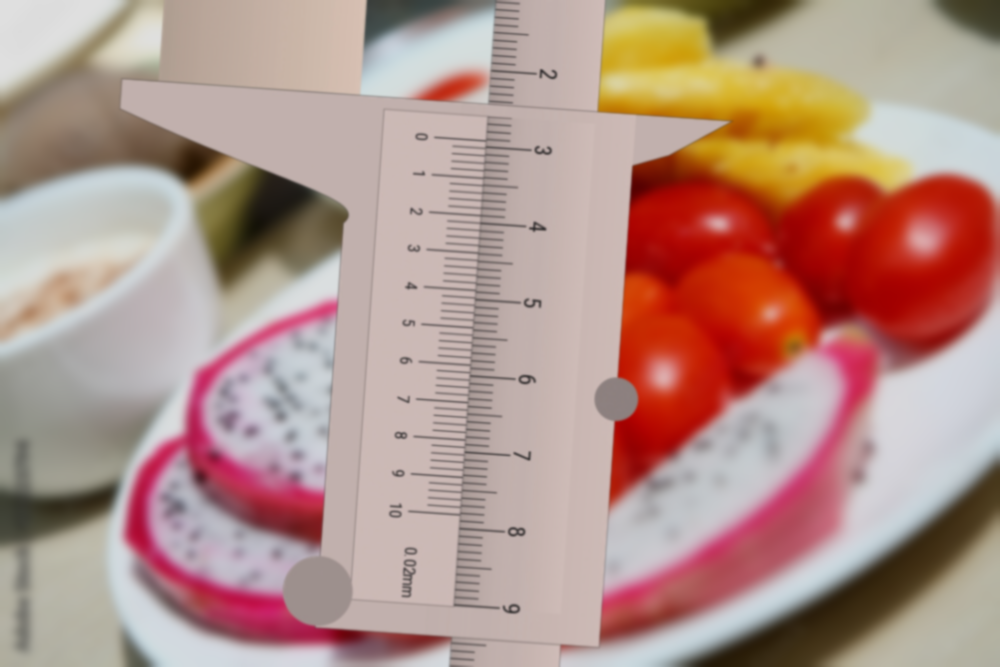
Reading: 29.2 mm
